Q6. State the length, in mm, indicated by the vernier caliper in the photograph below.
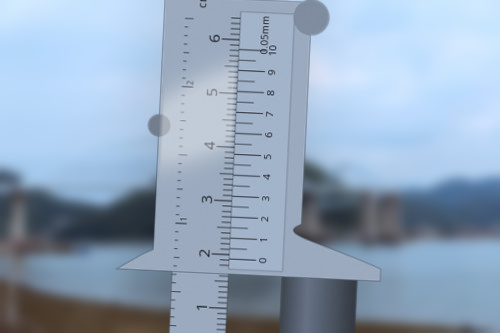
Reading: 19.2 mm
